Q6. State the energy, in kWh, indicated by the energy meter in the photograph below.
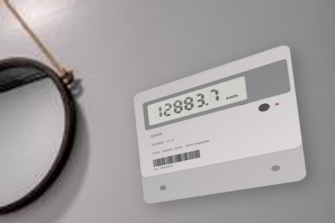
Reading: 12883.7 kWh
